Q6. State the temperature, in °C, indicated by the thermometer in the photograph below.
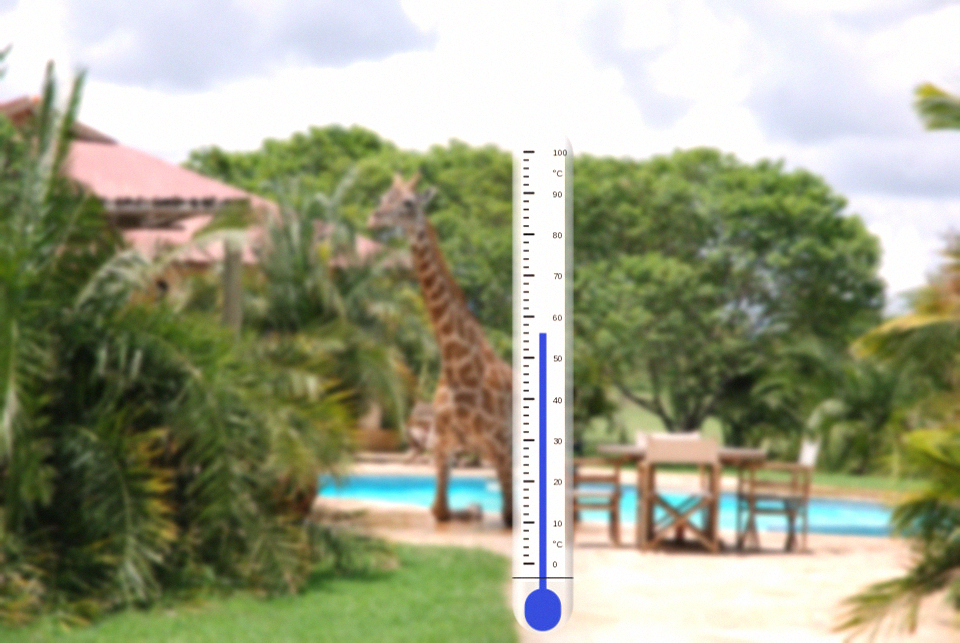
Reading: 56 °C
